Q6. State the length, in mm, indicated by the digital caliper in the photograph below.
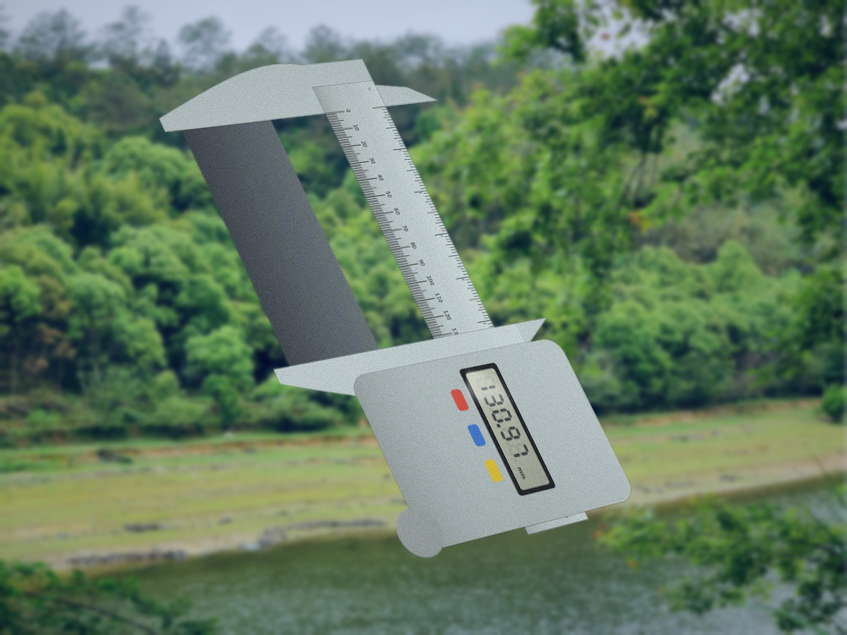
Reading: 130.97 mm
